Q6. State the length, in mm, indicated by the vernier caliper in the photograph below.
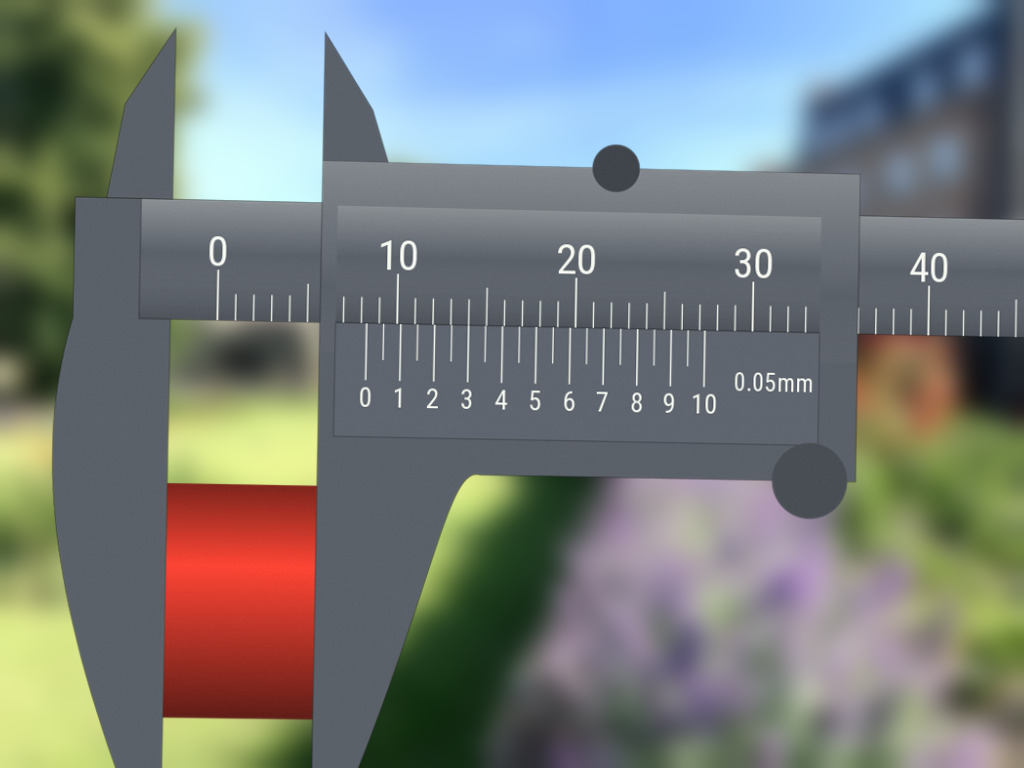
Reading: 8.3 mm
